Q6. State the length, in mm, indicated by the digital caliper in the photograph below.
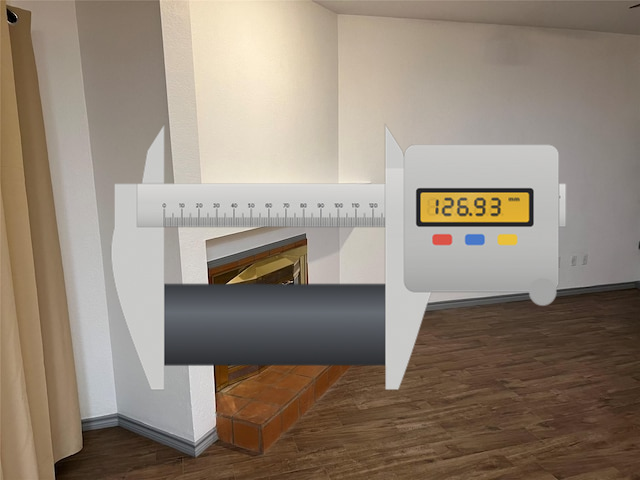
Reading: 126.93 mm
